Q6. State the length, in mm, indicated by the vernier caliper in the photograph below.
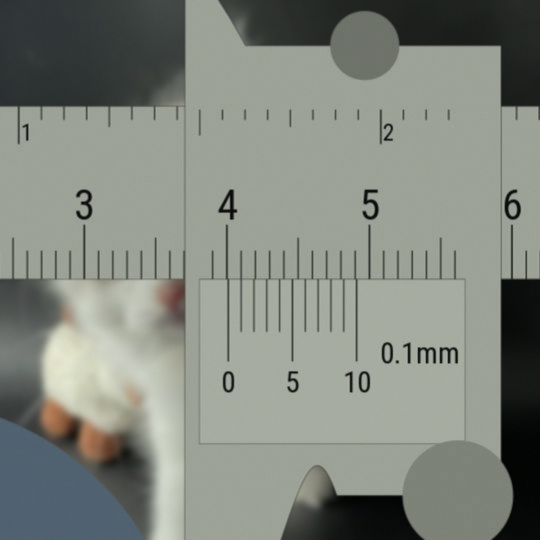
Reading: 40.1 mm
